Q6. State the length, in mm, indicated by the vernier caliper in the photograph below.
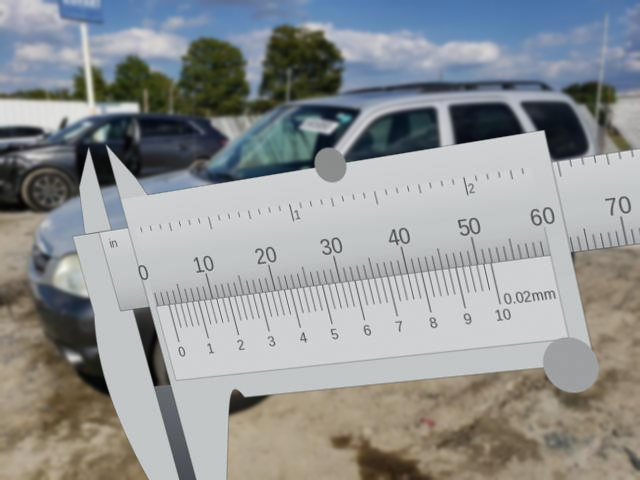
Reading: 2.8 mm
